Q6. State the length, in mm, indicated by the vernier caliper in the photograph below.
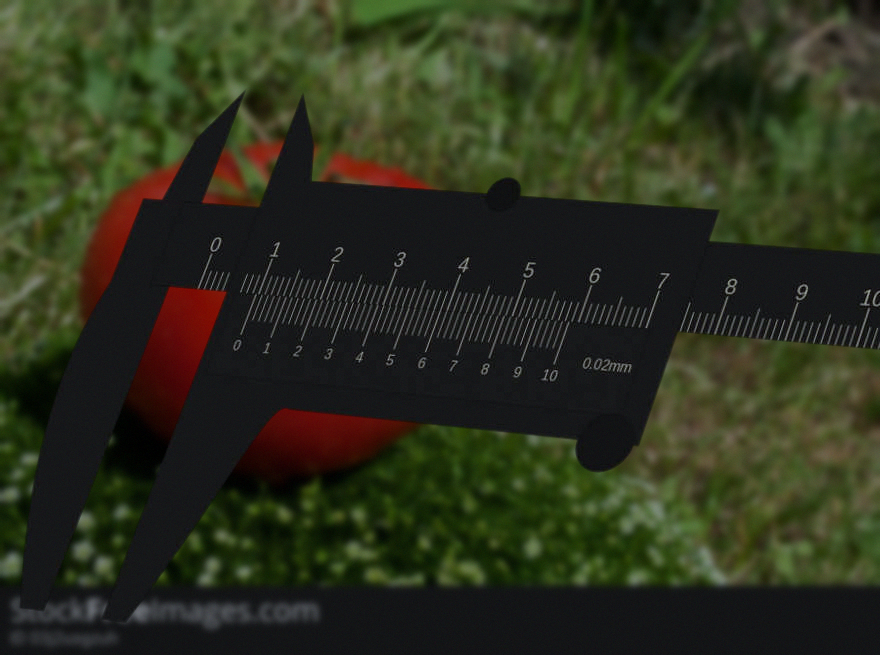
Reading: 9.6 mm
